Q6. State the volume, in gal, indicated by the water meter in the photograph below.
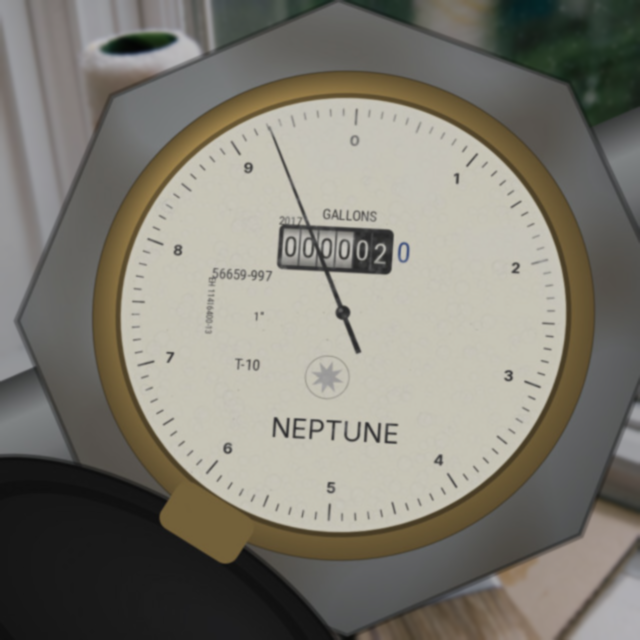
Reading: 19.3 gal
